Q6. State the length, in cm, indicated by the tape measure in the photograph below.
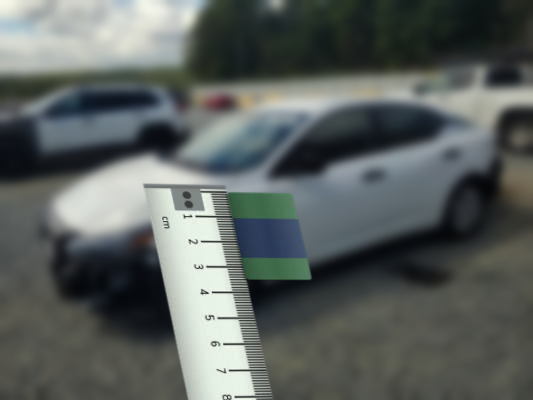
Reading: 3.5 cm
